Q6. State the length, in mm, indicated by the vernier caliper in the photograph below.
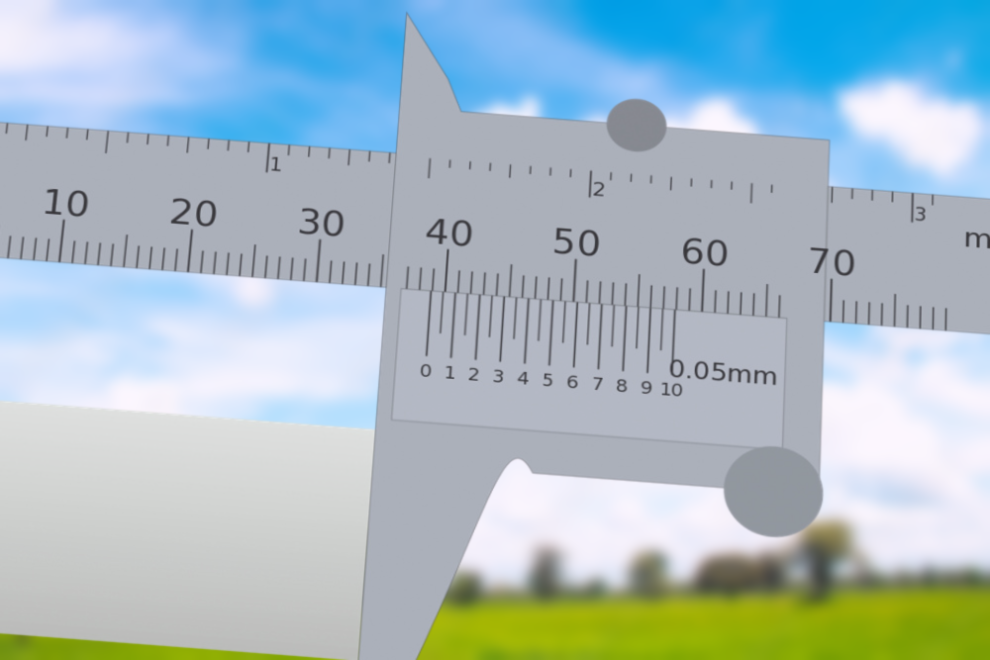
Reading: 38.9 mm
